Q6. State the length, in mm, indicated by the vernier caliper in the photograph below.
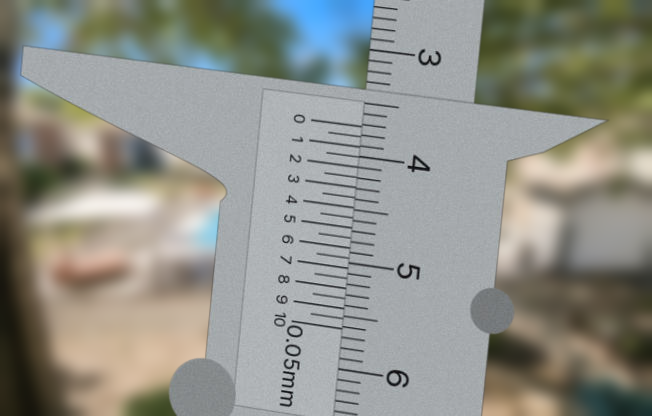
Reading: 37.2 mm
